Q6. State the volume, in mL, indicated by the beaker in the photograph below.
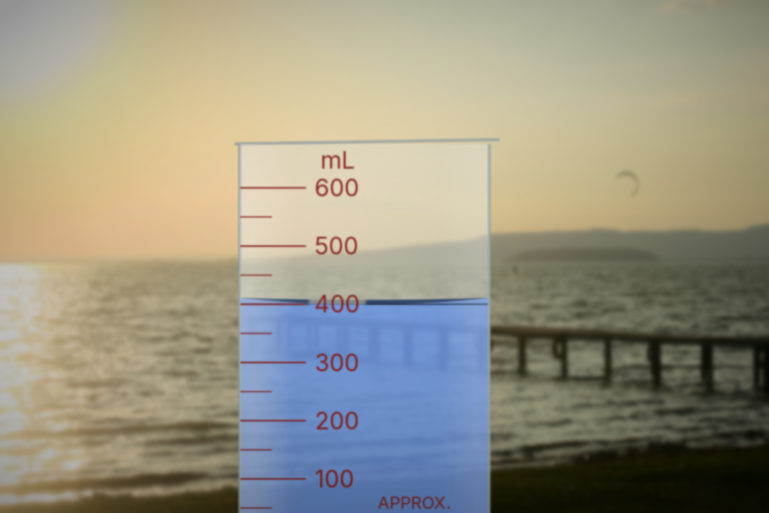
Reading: 400 mL
